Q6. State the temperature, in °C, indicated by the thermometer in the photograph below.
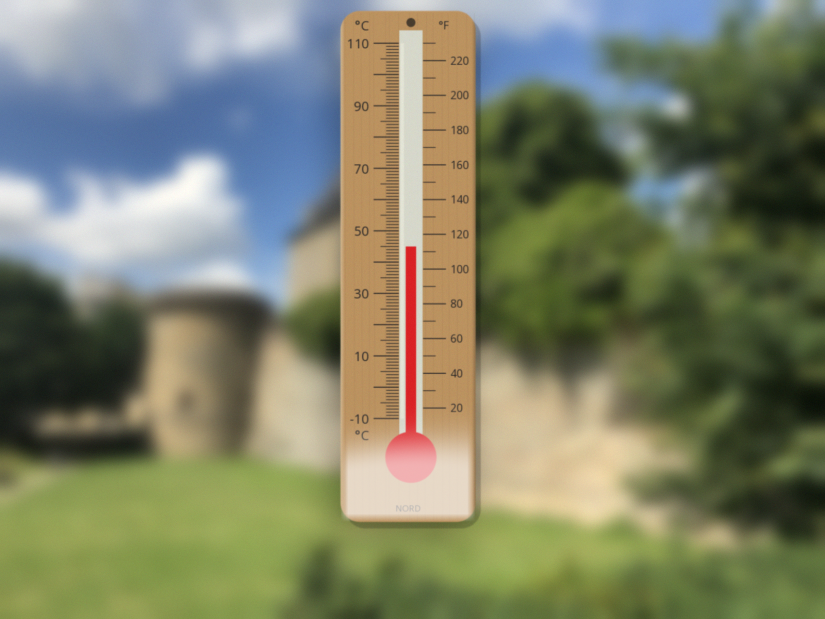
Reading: 45 °C
